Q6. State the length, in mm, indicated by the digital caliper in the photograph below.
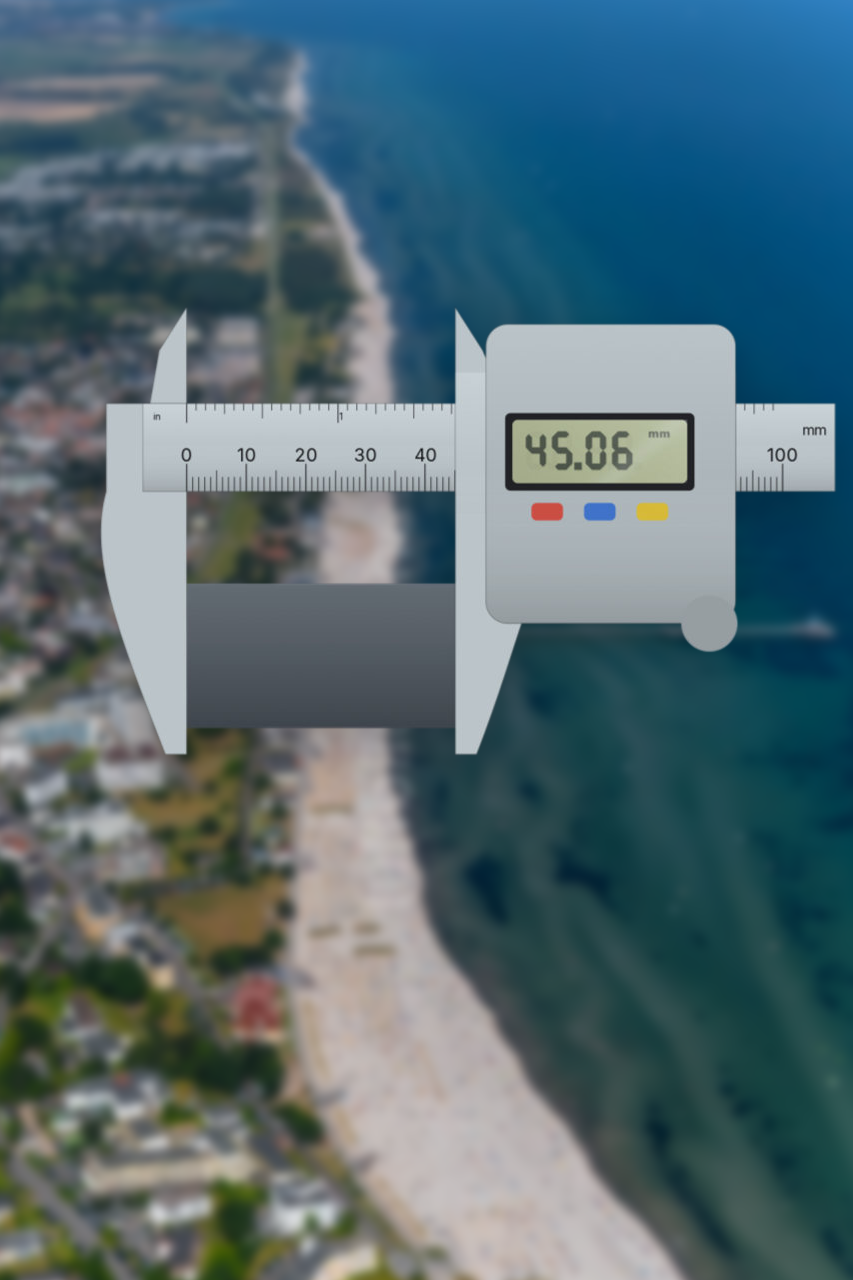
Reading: 45.06 mm
